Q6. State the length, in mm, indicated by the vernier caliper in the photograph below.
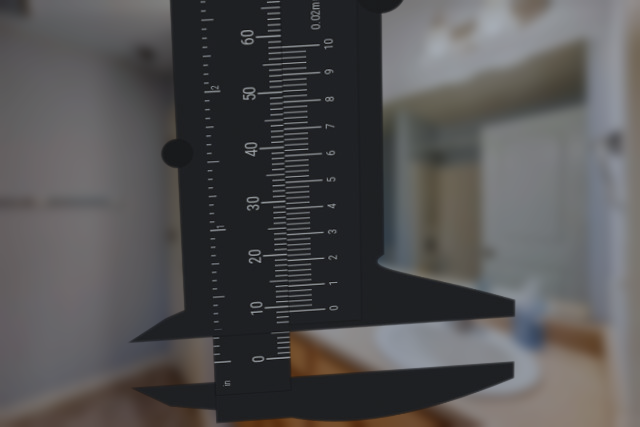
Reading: 9.0 mm
